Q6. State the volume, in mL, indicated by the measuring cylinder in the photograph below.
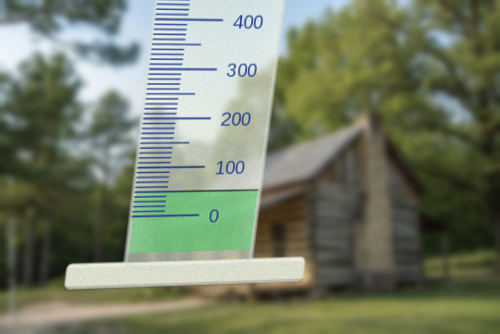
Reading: 50 mL
